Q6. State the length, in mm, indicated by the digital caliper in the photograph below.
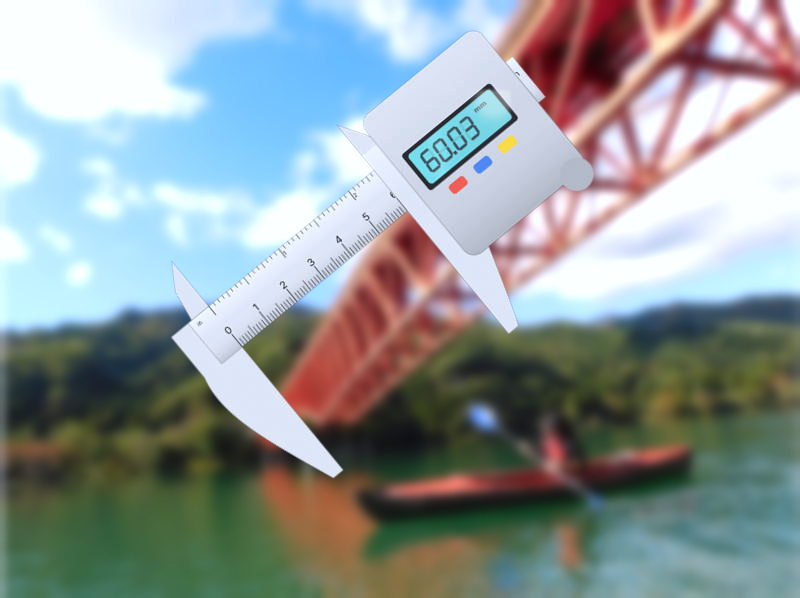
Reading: 60.03 mm
